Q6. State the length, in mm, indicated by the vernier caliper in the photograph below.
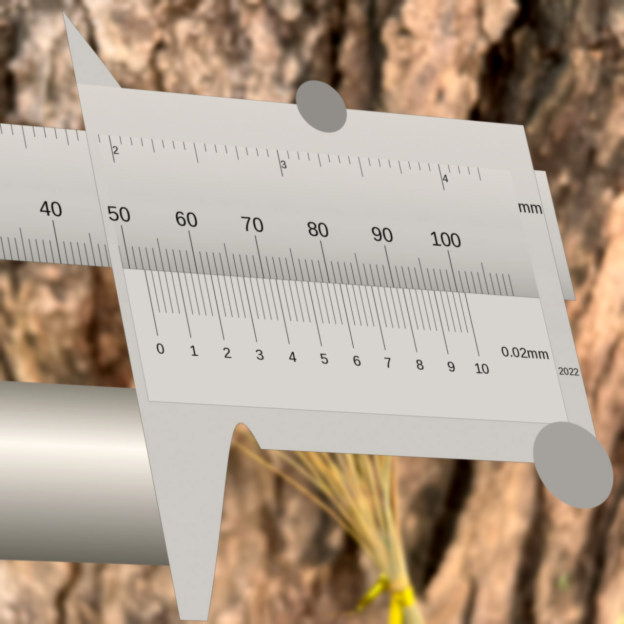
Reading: 52.2 mm
